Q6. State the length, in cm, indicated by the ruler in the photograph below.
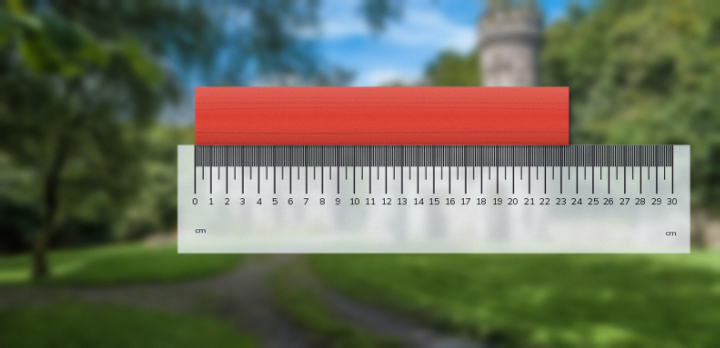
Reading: 23.5 cm
